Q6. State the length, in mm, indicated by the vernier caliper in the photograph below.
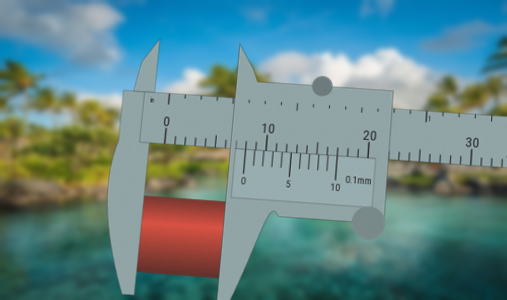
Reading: 8.0 mm
